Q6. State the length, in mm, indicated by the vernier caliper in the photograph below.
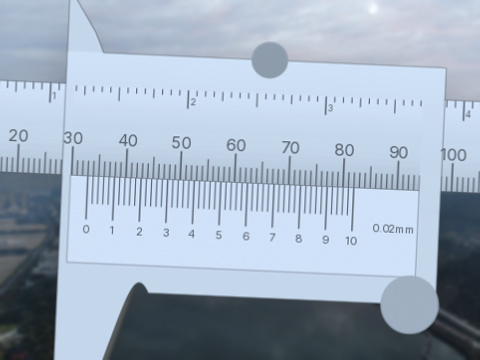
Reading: 33.0 mm
